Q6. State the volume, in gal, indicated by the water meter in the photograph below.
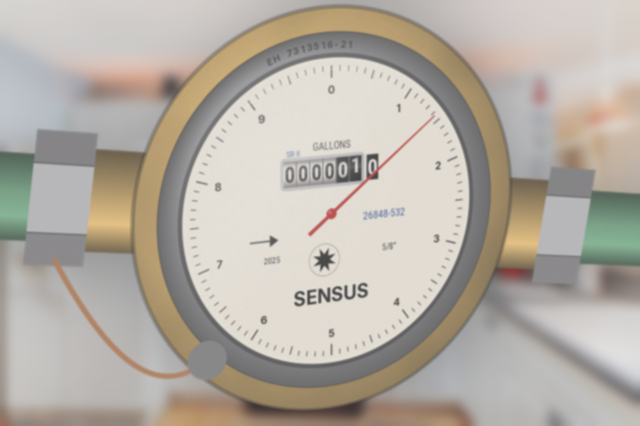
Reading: 11.4 gal
